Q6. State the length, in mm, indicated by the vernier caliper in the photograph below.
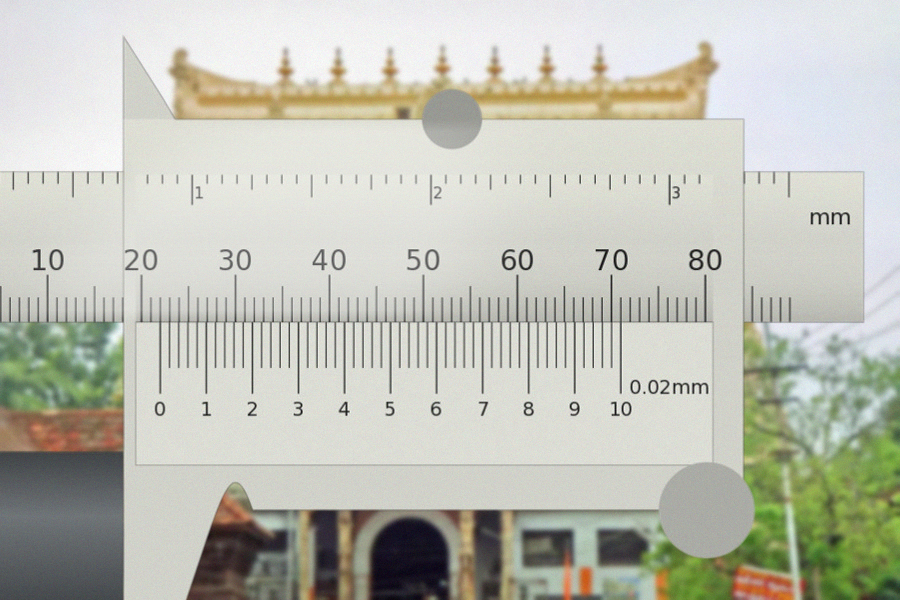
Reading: 22.0 mm
